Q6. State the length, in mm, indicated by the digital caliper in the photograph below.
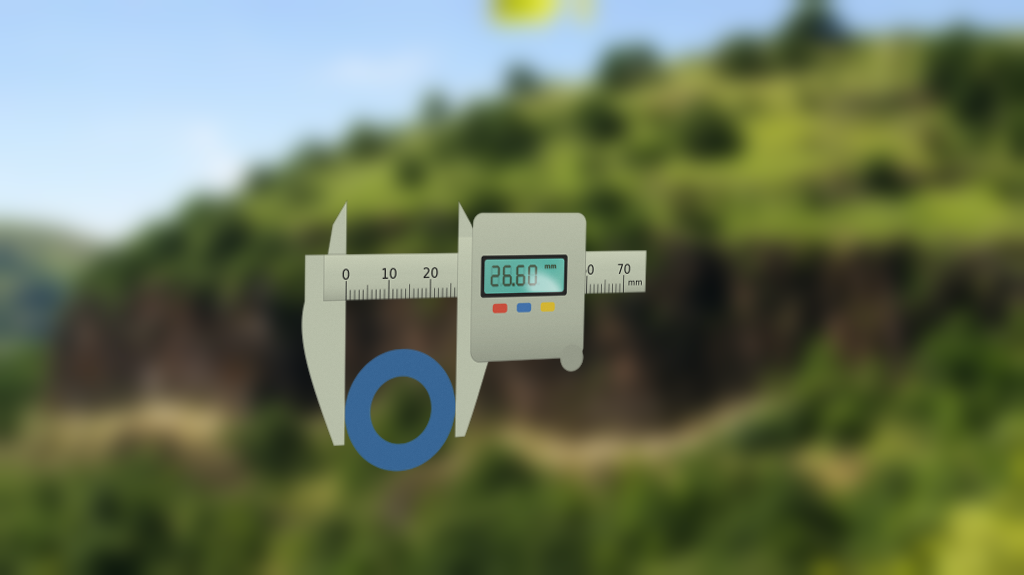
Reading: 26.60 mm
